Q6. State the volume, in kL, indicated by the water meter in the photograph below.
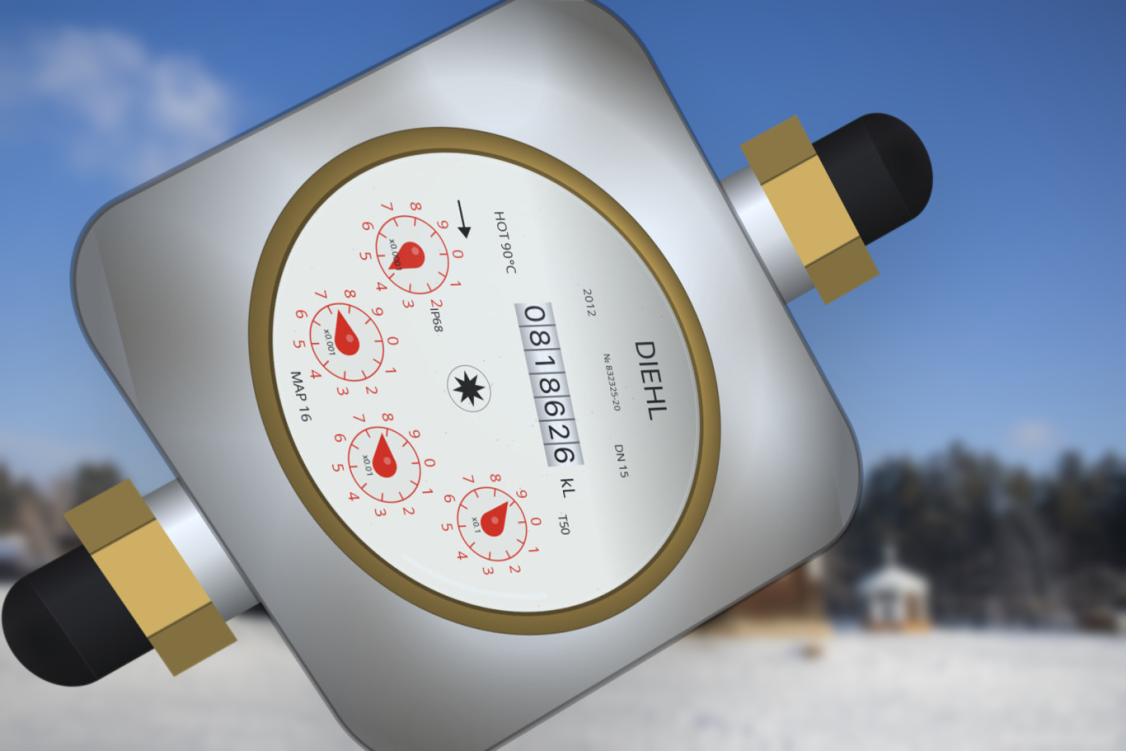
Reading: 818626.8774 kL
